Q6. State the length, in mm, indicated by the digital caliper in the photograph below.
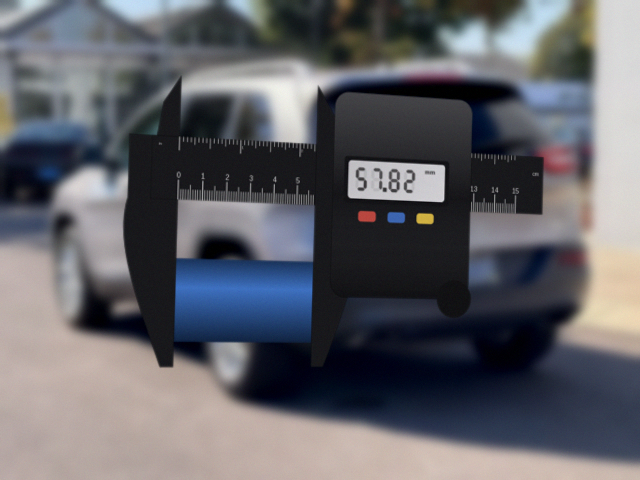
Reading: 57.82 mm
